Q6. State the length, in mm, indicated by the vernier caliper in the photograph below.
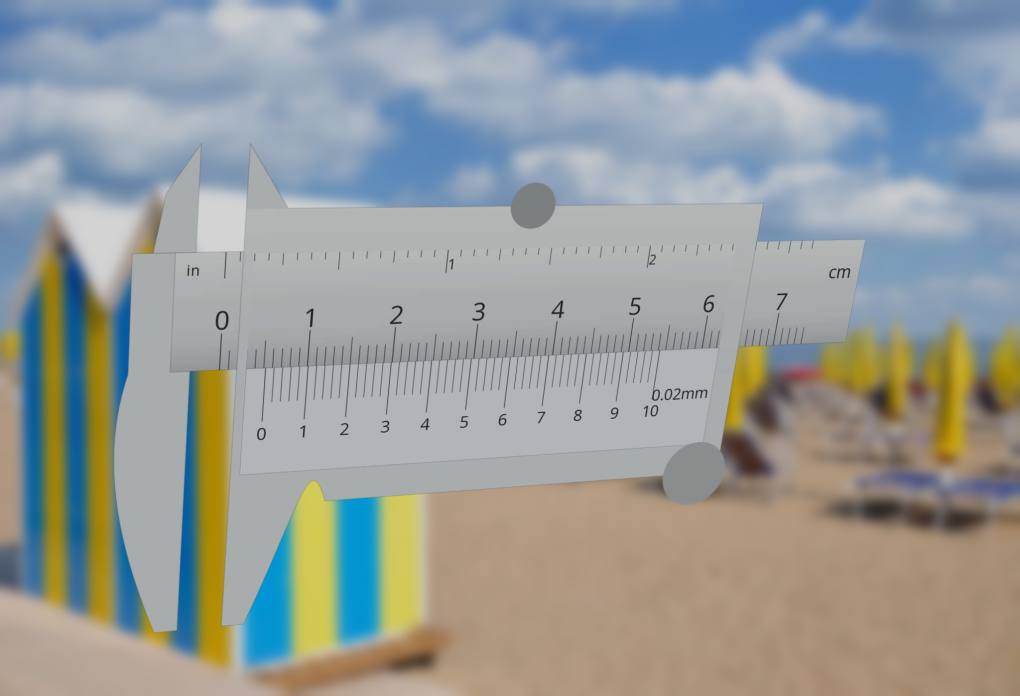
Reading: 5.2 mm
